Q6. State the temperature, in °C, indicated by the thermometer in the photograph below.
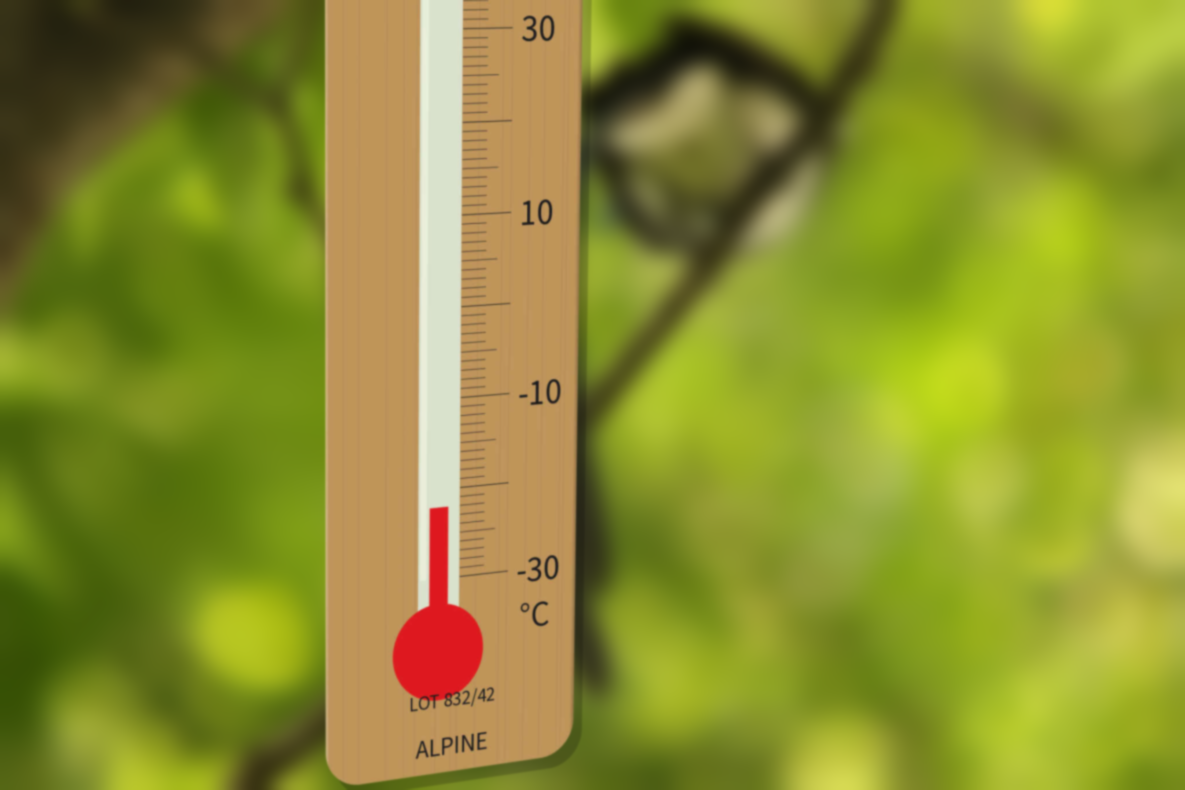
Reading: -22 °C
